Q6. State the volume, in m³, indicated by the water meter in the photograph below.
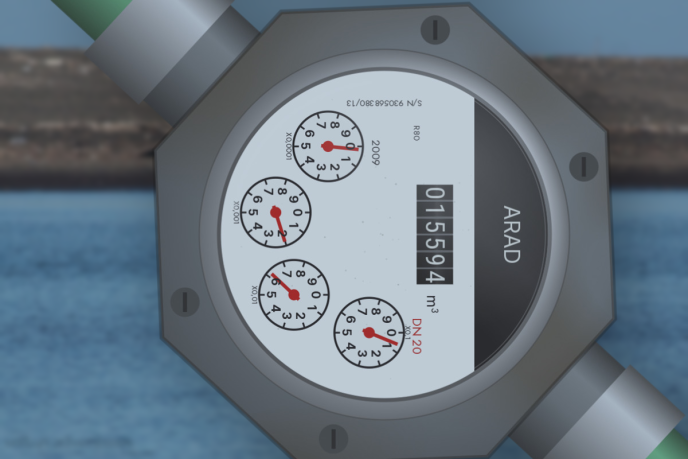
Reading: 15594.0620 m³
